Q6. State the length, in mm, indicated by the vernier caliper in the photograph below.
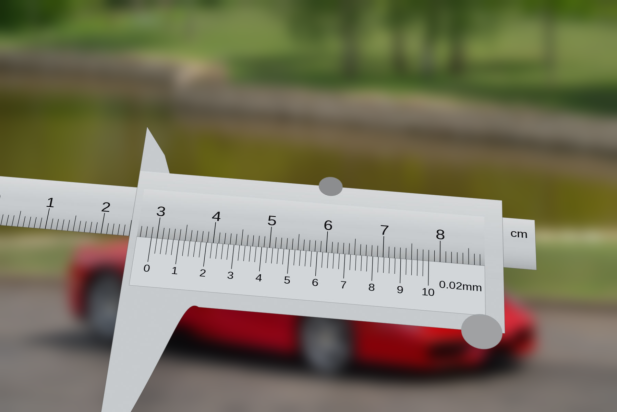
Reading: 29.0 mm
